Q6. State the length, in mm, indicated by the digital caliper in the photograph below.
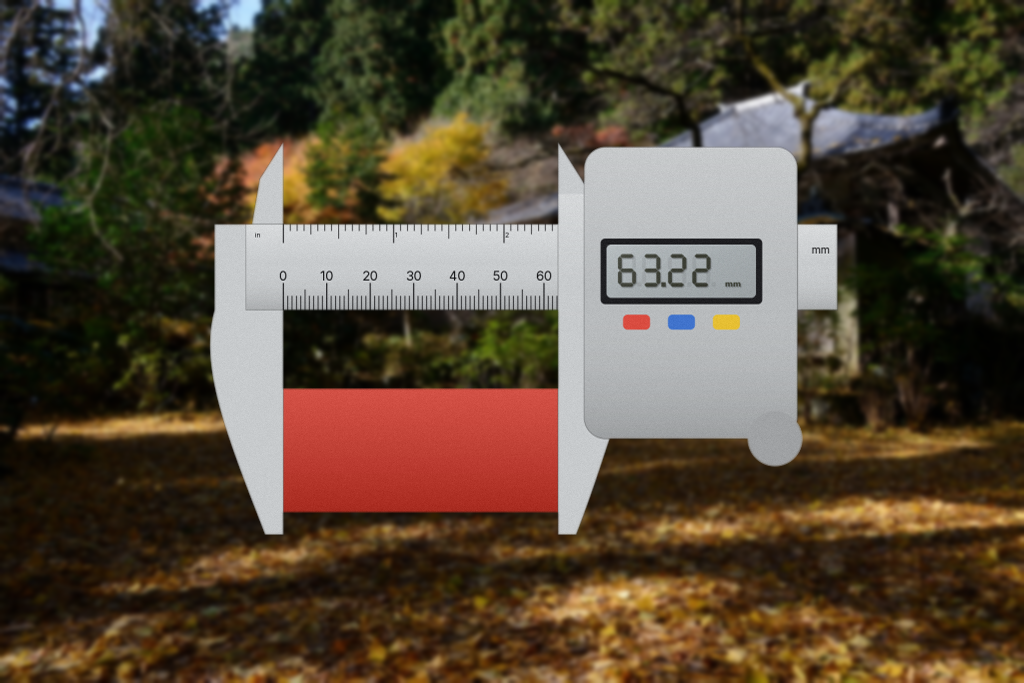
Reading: 63.22 mm
